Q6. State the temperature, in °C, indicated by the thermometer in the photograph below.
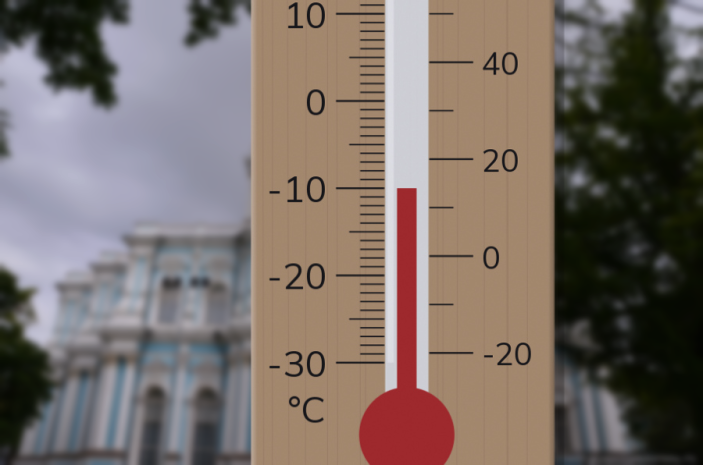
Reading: -10 °C
